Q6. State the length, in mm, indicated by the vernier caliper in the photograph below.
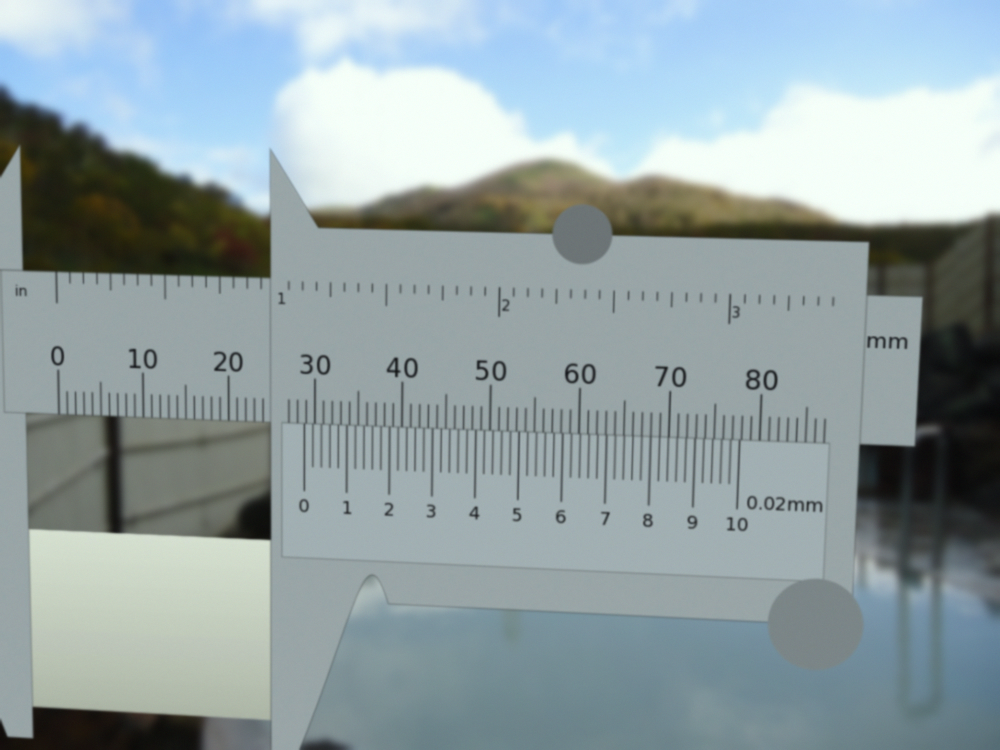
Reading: 28.8 mm
